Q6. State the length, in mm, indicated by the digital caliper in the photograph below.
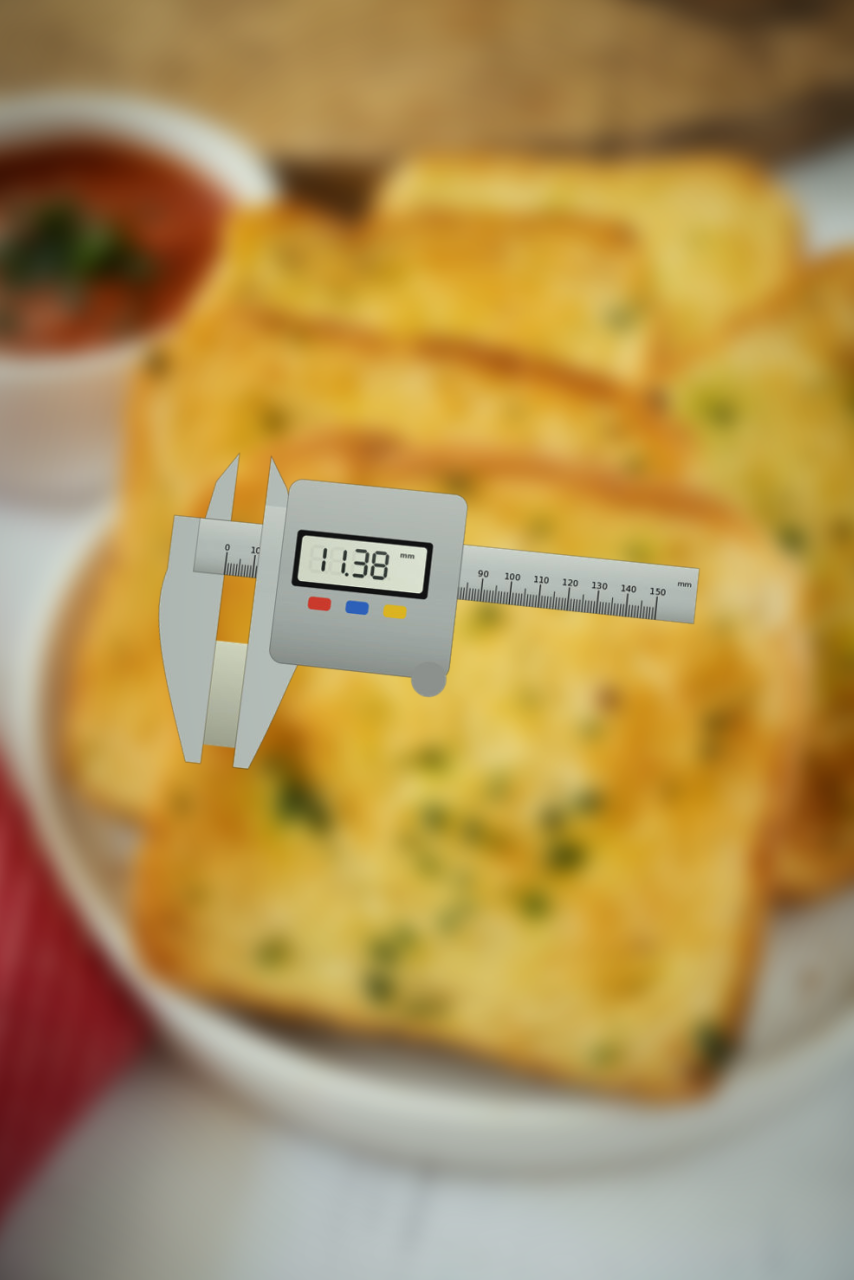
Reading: 11.38 mm
